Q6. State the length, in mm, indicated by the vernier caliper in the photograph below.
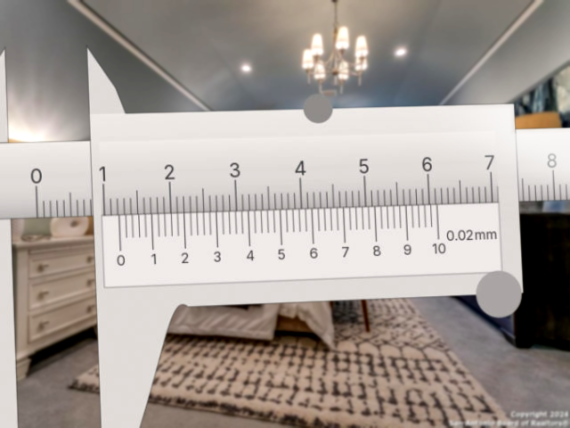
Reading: 12.2 mm
